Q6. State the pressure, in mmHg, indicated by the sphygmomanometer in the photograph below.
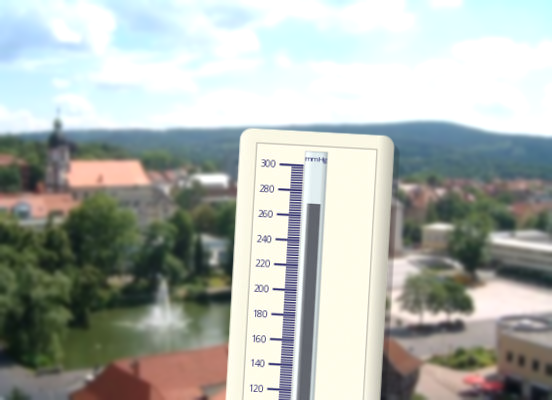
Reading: 270 mmHg
